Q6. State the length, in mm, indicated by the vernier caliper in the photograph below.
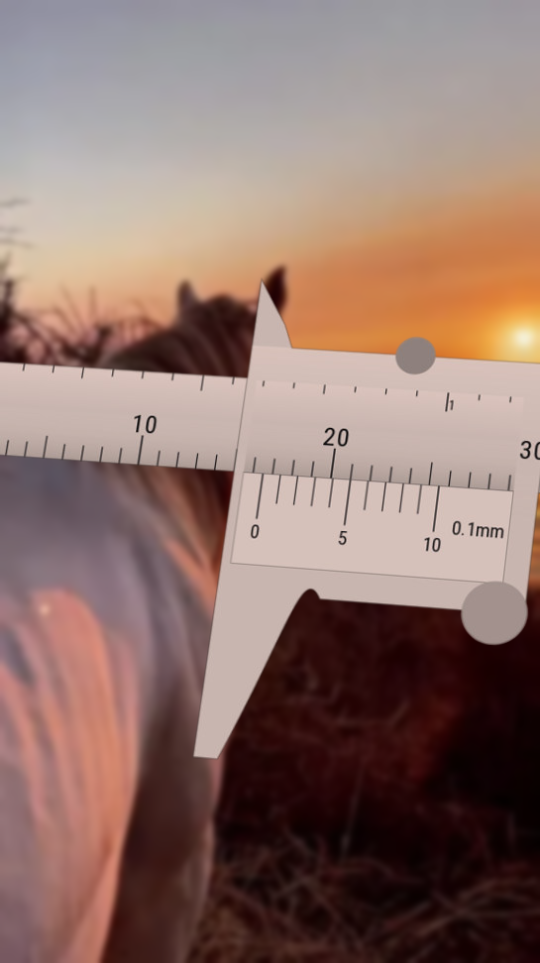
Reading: 16.5 mm
